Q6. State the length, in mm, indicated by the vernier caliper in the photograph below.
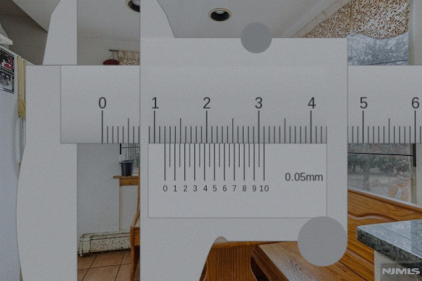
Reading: 12.0 mm
